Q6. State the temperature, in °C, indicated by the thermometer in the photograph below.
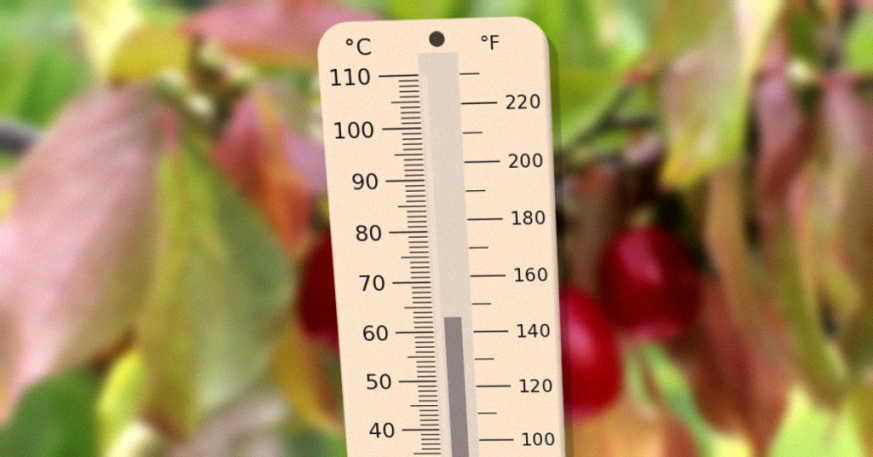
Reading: 63 °C
